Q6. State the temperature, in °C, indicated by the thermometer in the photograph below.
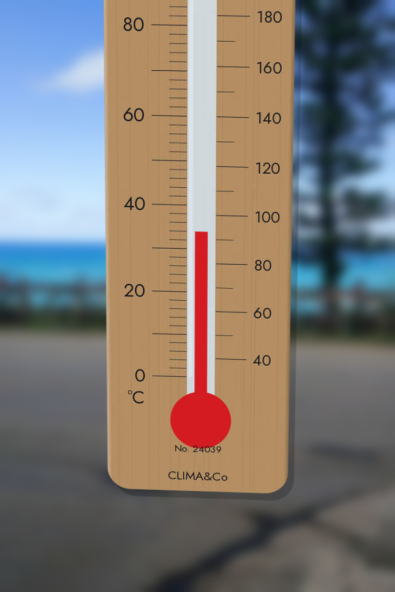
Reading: 34 °C
